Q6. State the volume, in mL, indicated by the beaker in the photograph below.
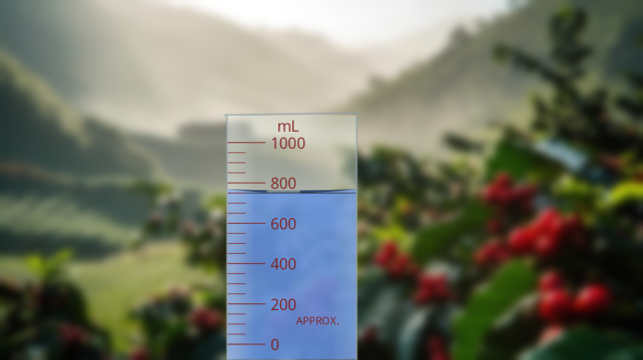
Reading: 750 mL
